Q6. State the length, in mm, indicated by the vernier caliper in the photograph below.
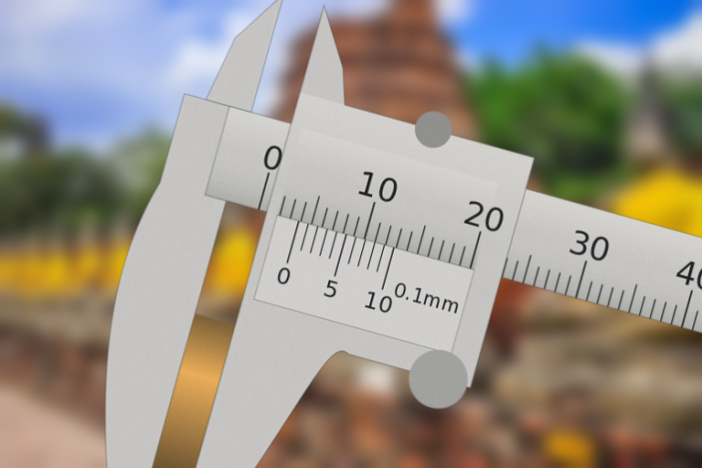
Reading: 3.8 mm
